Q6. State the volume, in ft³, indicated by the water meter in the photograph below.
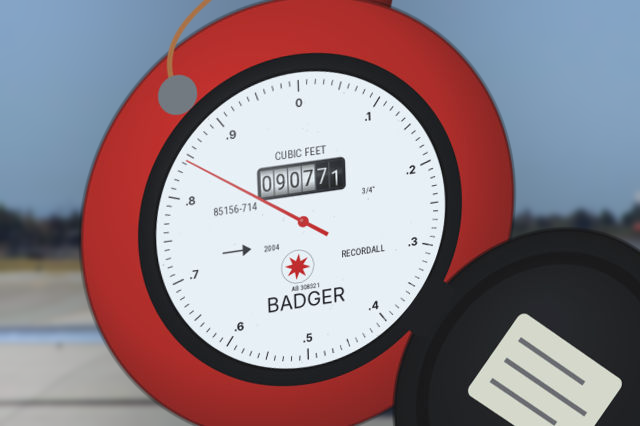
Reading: 90770.84 ft³
